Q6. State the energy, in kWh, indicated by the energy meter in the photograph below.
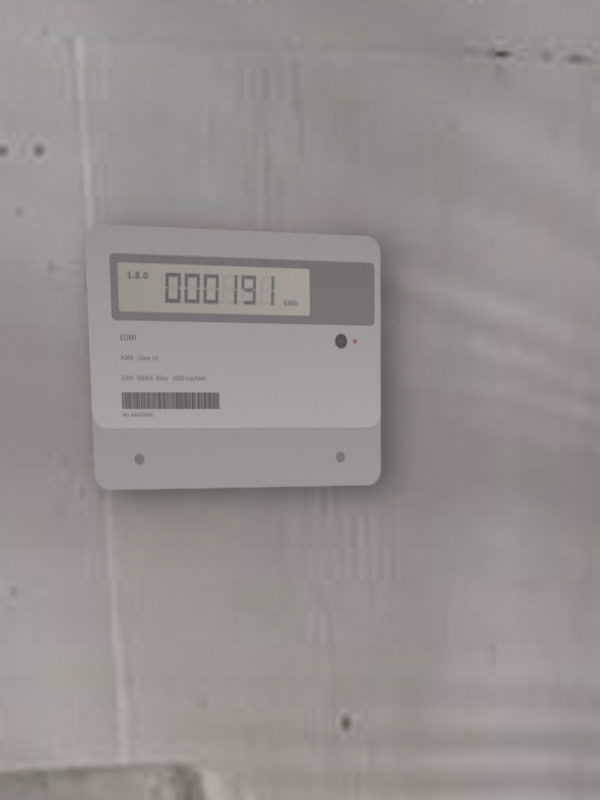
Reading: 191 kWh
